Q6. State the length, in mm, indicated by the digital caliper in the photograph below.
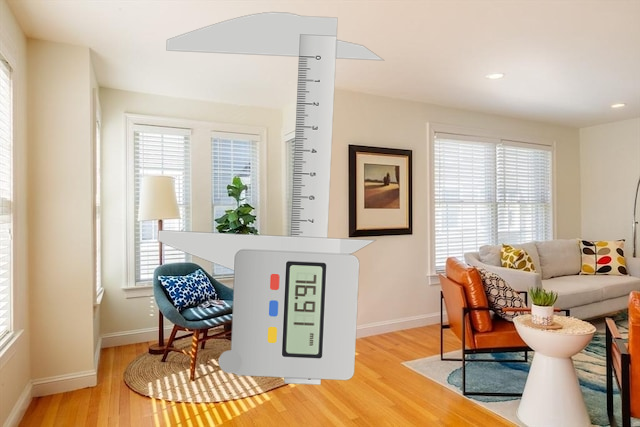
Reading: 76.91 mm
